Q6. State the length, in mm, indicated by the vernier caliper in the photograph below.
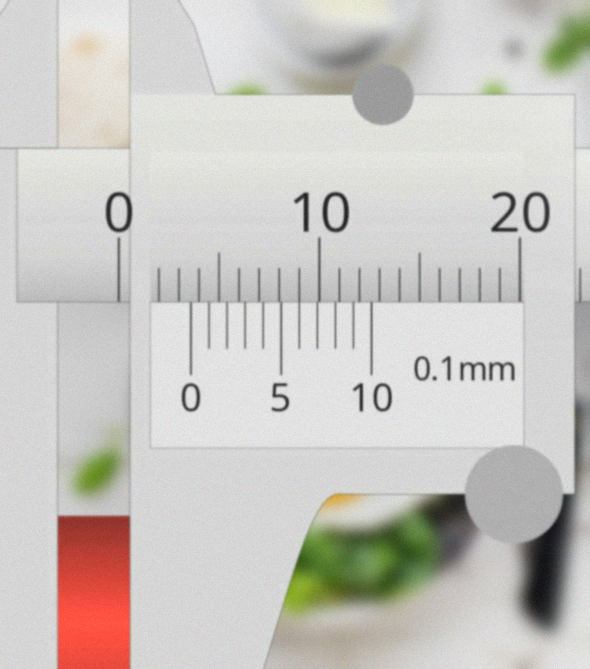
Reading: 3.6 mm
